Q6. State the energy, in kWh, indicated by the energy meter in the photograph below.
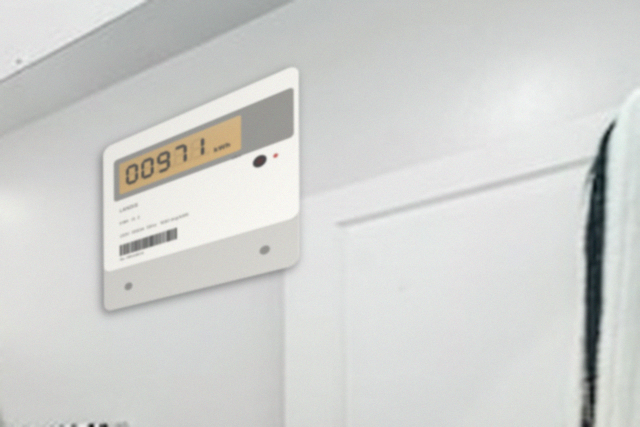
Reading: 971 kWh
